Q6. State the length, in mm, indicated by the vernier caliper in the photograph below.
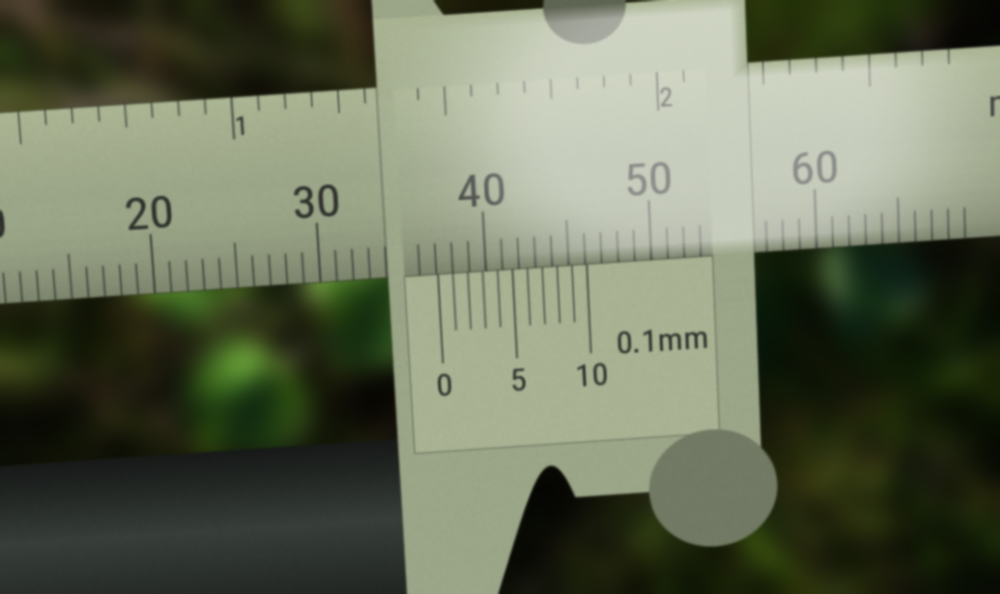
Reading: 37.1 mm
